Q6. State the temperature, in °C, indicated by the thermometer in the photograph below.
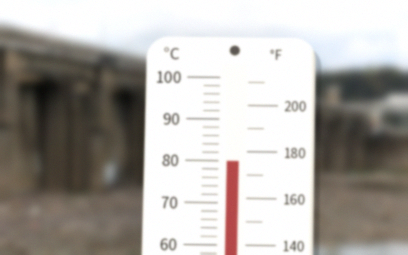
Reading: 80 °C
